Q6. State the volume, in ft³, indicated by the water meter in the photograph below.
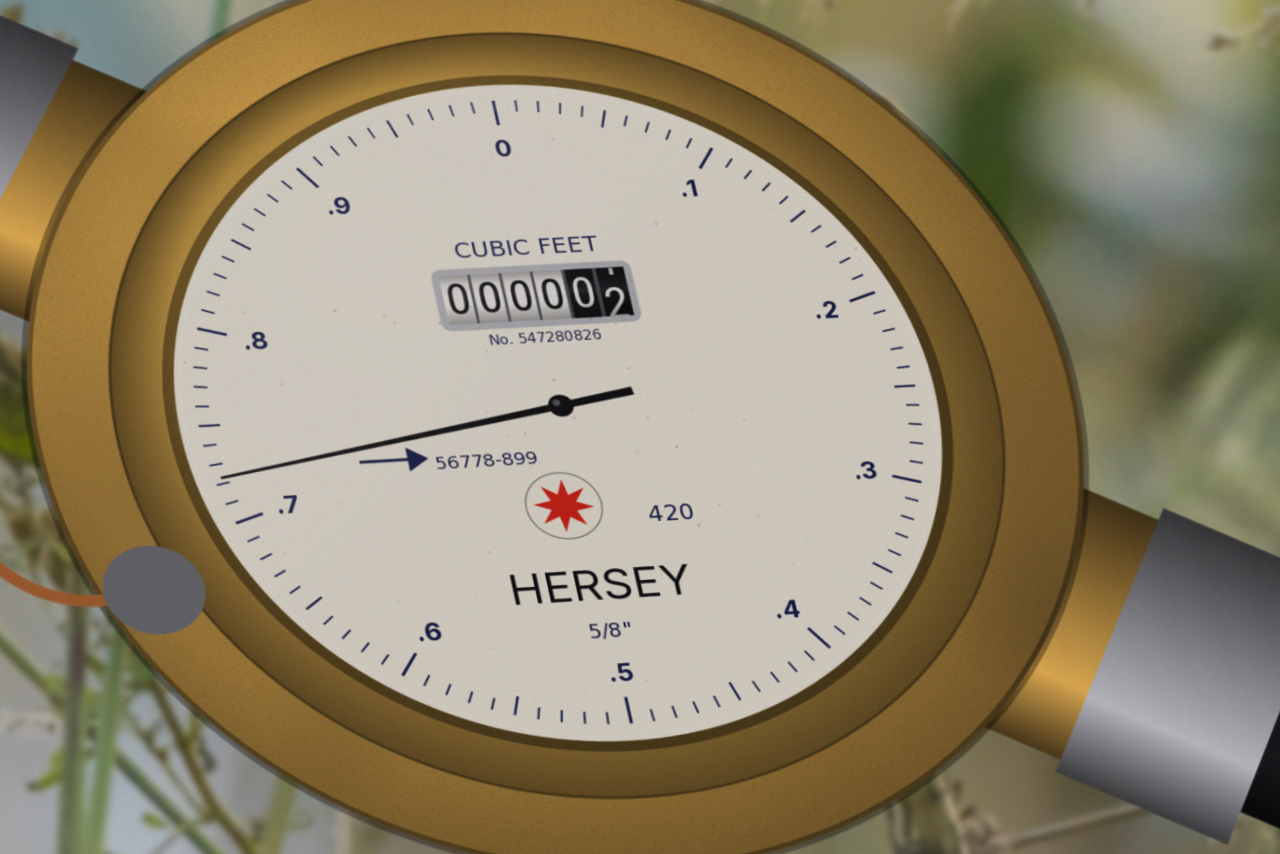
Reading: 1.72 ft³
